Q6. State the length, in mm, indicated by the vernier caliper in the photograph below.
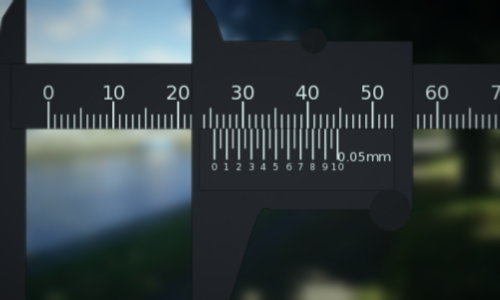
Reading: 25.6 mm
